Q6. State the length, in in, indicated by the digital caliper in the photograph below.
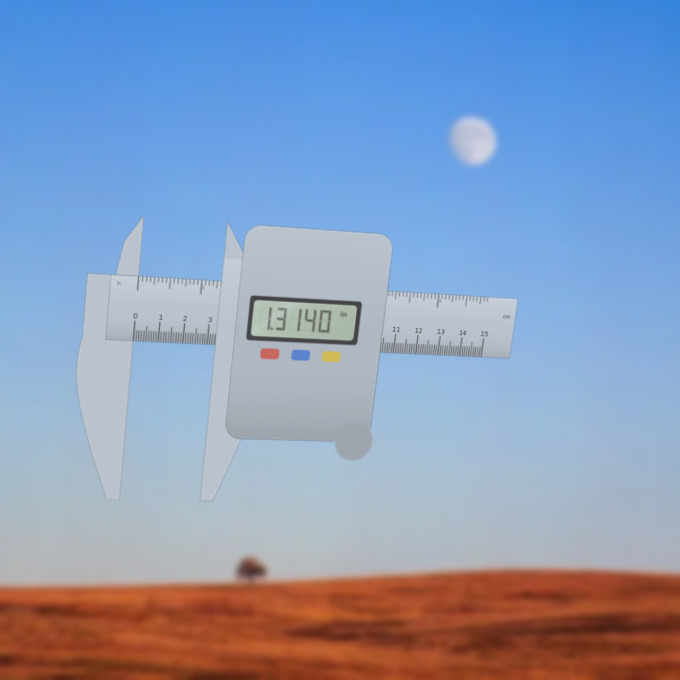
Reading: 1.3140 in
